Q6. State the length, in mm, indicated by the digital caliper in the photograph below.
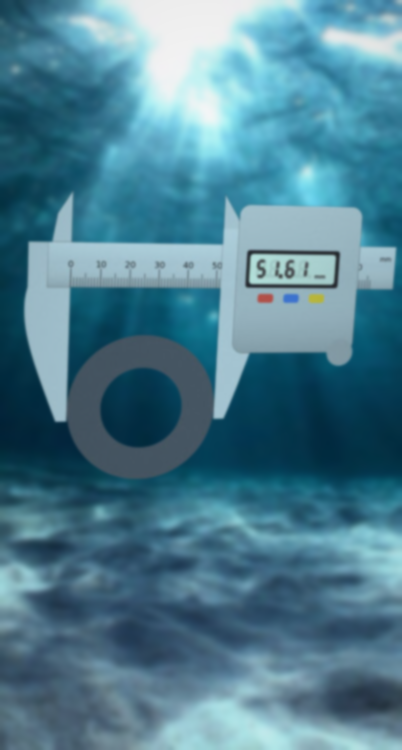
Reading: 51.61 mm
